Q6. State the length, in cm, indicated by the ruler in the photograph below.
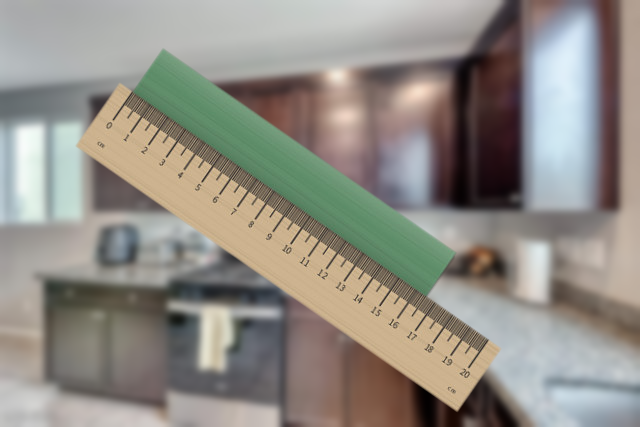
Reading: 16.5 cm
